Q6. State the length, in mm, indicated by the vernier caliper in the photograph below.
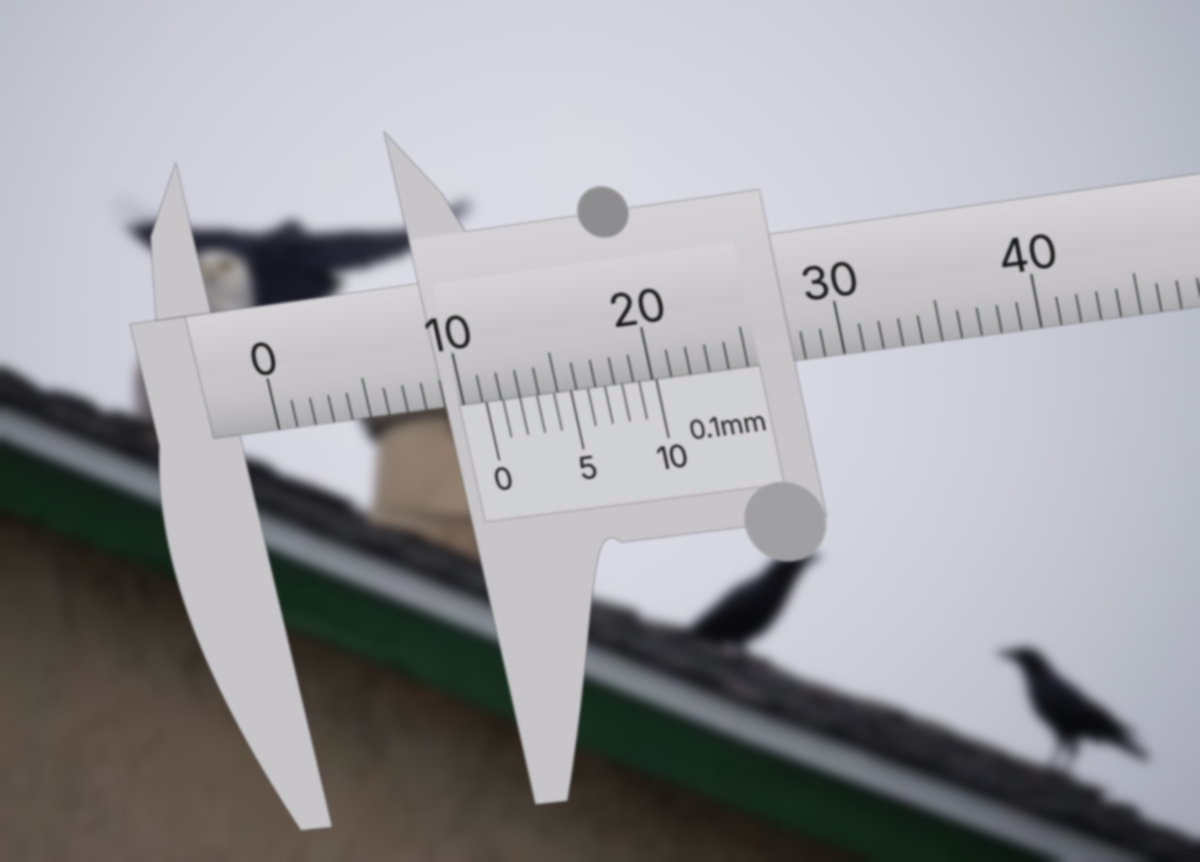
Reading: 11.2 mm
